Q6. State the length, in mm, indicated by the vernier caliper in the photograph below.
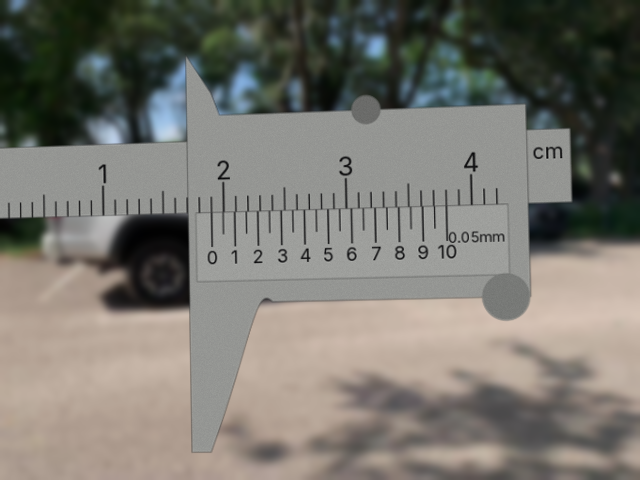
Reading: 19.0 mm
